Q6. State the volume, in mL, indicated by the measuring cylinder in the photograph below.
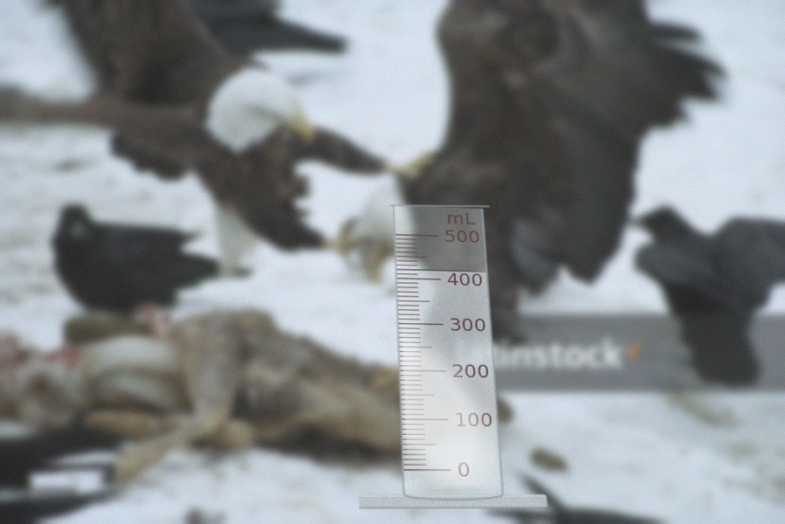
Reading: 420 mL
